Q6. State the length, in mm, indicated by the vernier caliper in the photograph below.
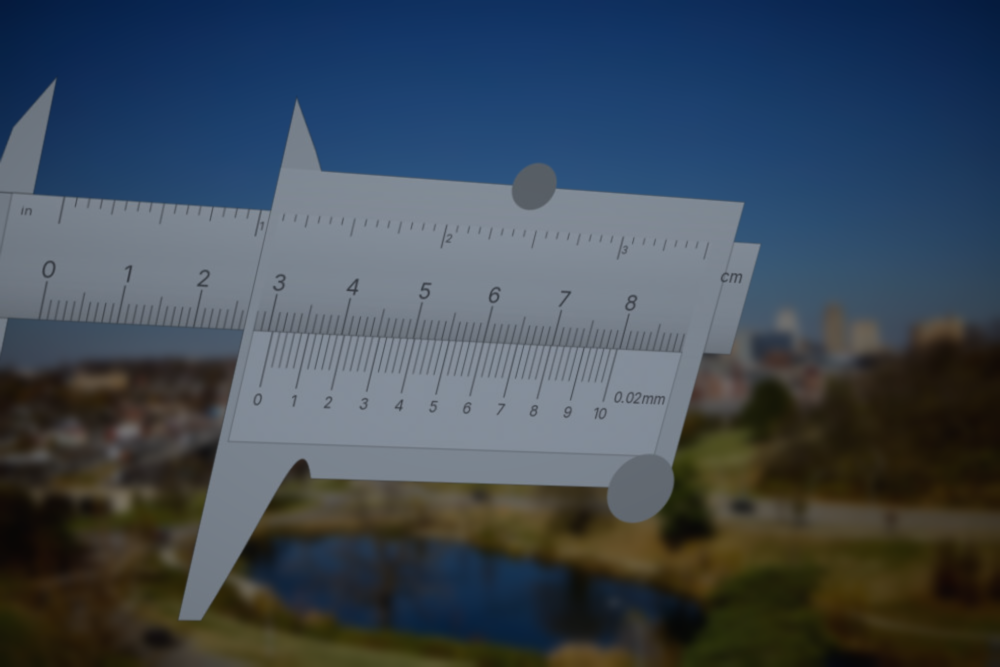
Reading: 30.6 mm
